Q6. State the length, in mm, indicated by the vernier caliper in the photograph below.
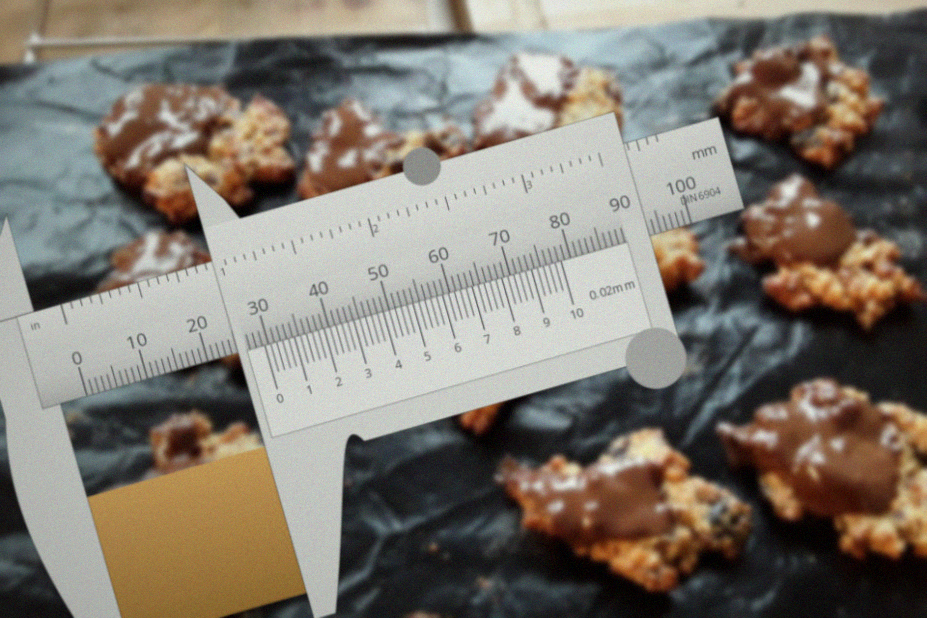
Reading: 29.4 mm
